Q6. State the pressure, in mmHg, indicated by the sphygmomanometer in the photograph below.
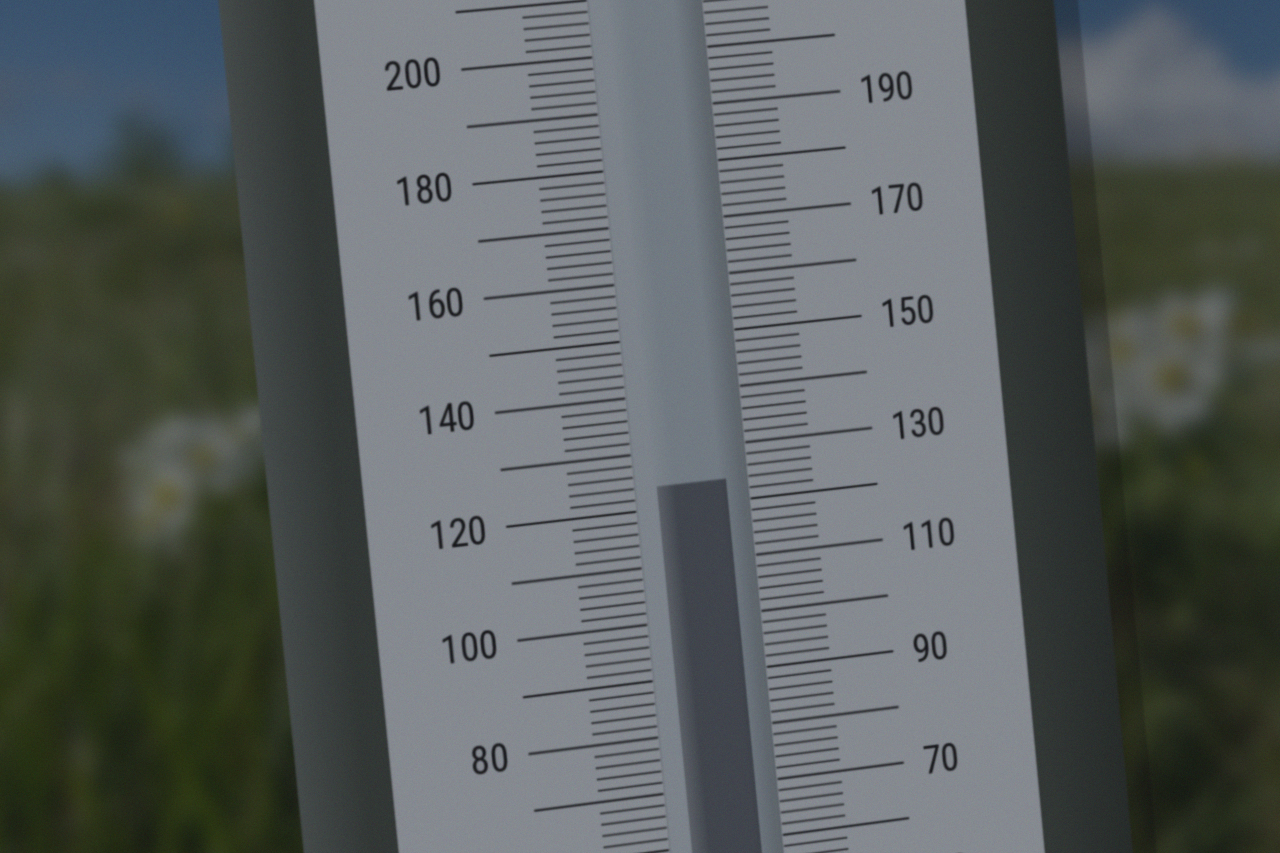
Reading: 124 mmHg
